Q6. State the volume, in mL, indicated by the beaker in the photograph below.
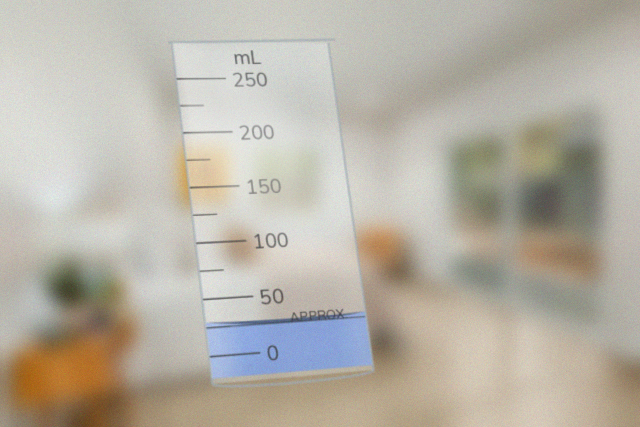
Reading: 25 mL
